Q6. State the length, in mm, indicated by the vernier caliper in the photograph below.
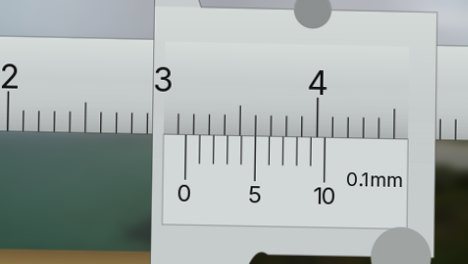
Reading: 31.5 mm
